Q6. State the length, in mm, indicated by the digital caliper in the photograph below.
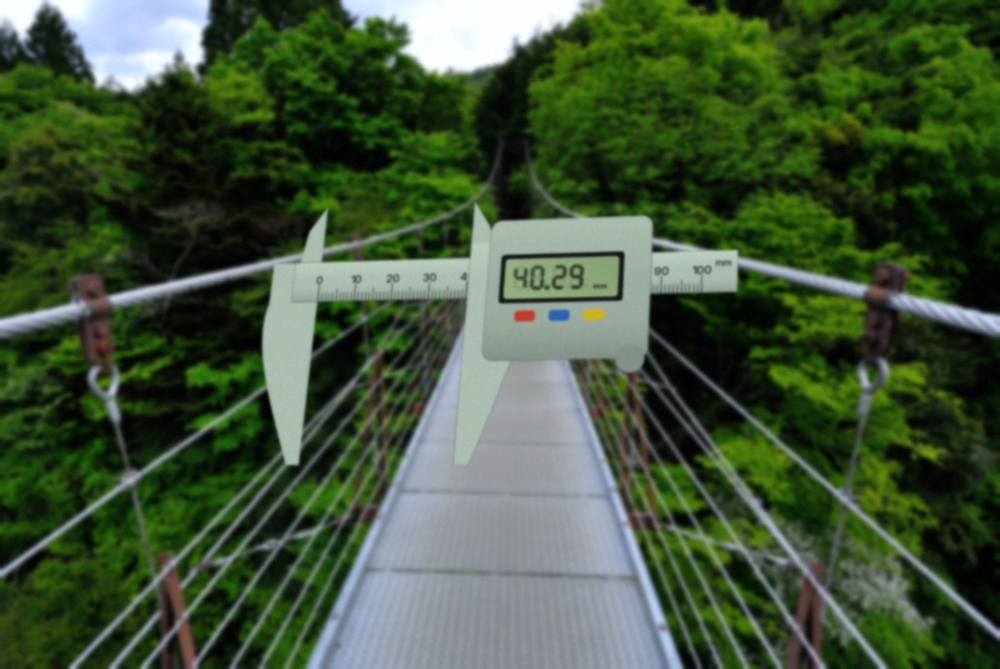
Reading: 40.29 mm
